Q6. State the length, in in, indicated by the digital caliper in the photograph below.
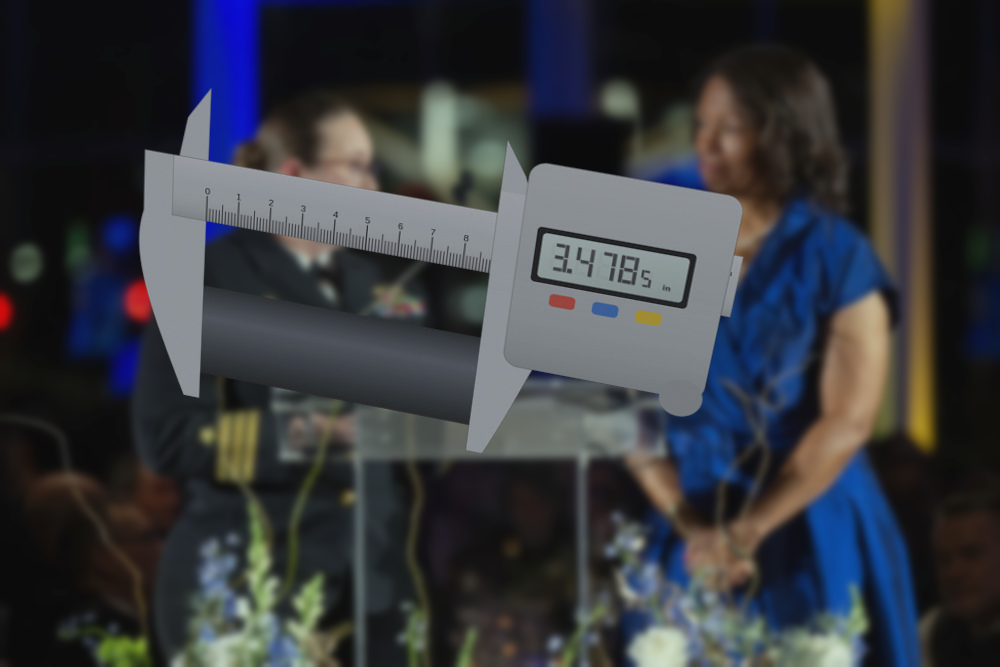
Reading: 3.4785 in
